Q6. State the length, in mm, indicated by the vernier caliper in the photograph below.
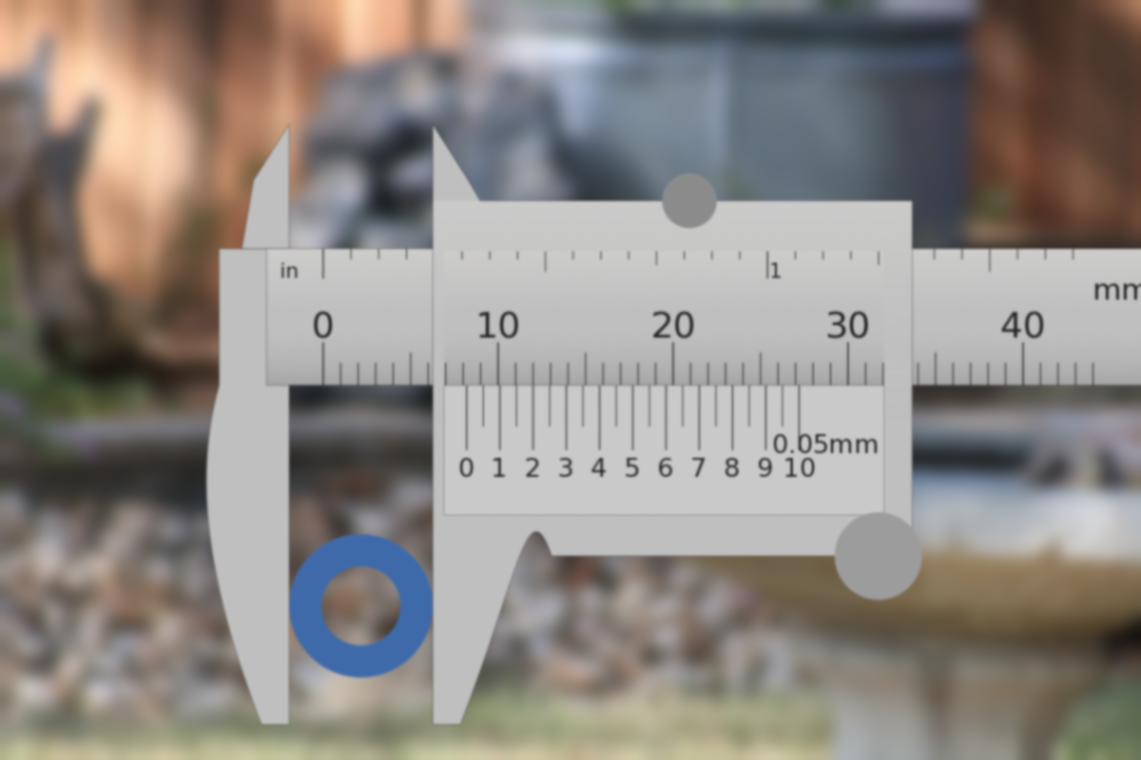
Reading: 8.2 mm
